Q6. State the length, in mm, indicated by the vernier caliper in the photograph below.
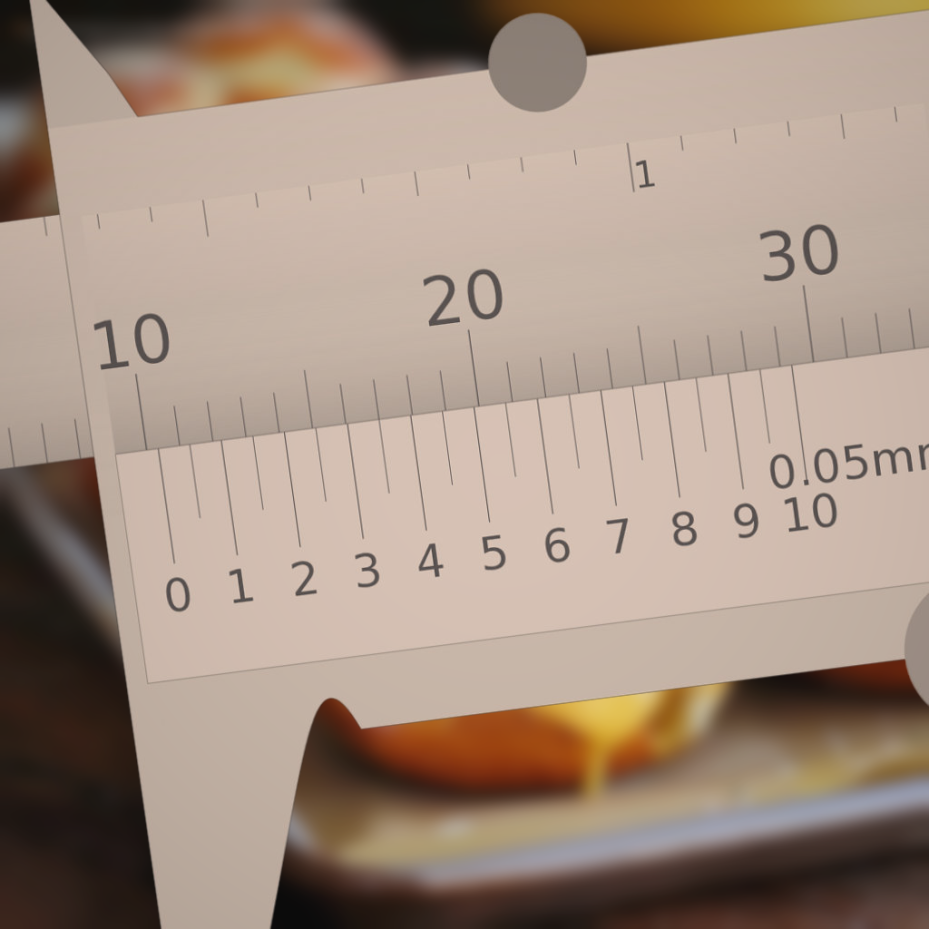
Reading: 10.35 mm
